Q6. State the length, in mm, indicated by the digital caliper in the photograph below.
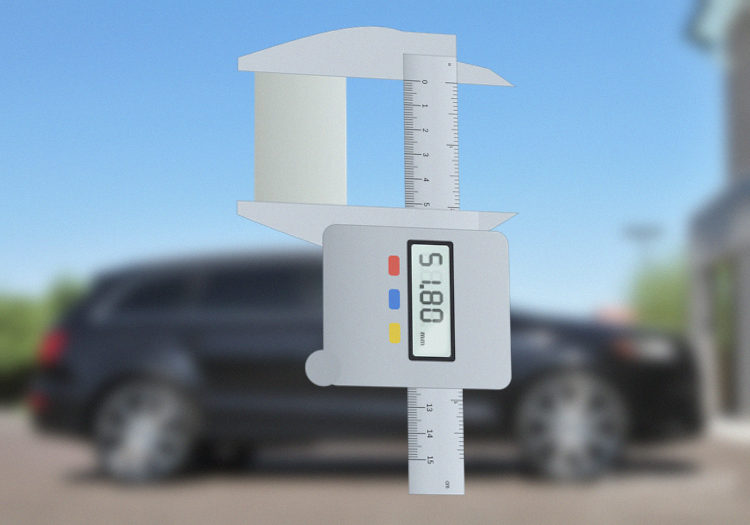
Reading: 51.80 mm
